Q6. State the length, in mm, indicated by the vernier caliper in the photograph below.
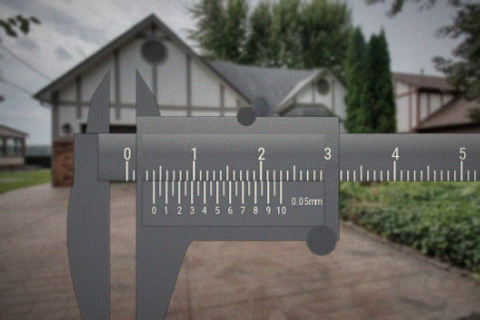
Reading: 4.0 mm
